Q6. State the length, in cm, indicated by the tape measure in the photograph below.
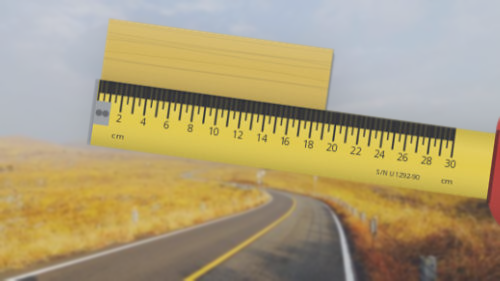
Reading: 19 cm
